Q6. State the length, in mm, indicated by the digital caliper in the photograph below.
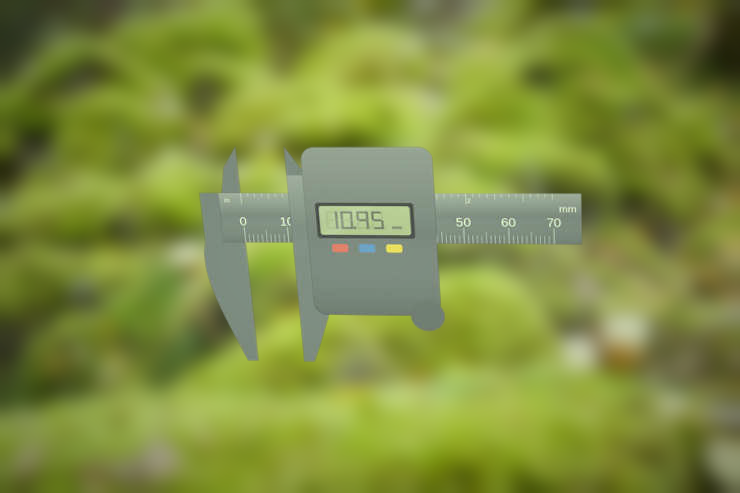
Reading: 10.95 mm
